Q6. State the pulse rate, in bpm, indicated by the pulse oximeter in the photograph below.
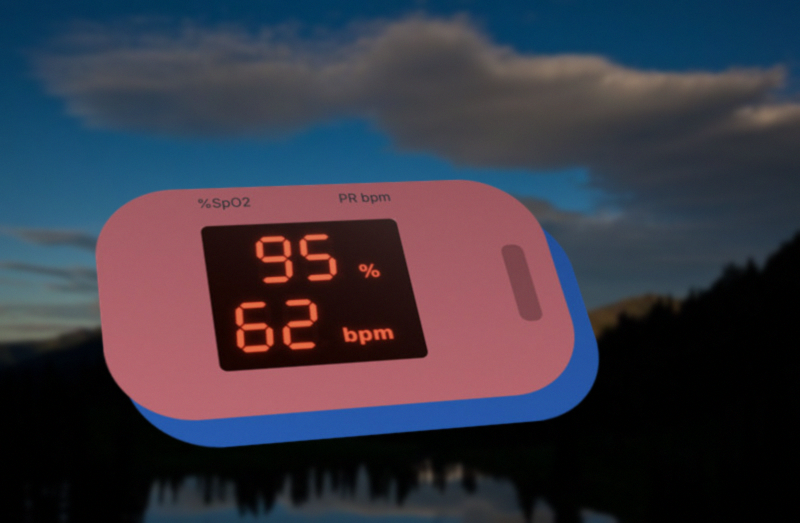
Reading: 62 bpm
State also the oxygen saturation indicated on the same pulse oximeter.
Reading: 95 %
